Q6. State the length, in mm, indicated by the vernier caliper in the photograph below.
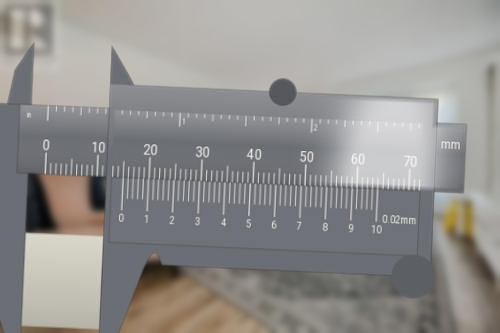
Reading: 15.0 mm
